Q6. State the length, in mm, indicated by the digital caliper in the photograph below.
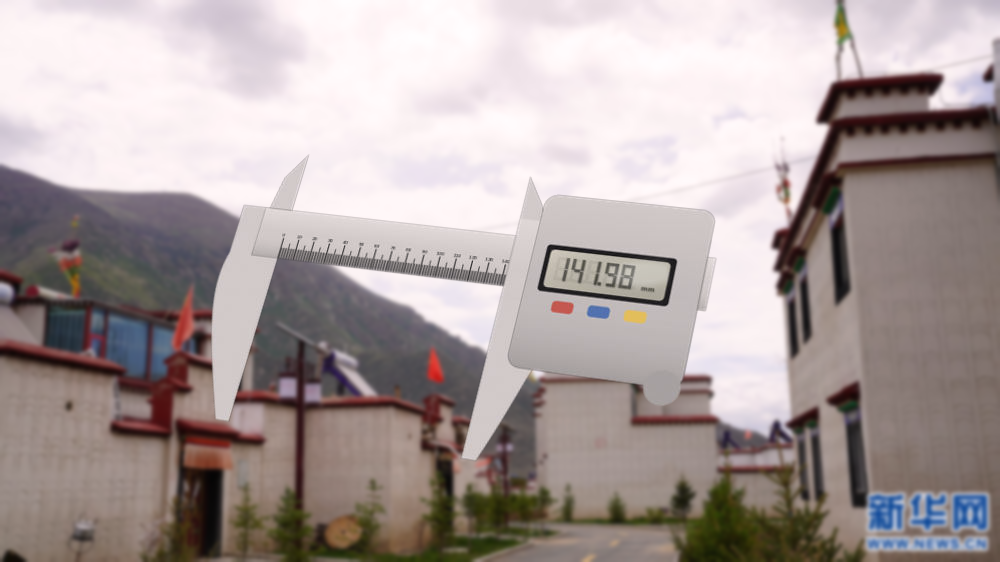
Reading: 141.98 mm
